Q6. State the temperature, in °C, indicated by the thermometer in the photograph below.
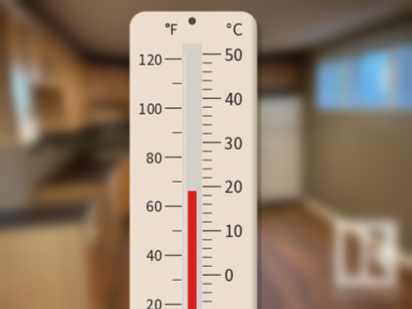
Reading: 19 °C
